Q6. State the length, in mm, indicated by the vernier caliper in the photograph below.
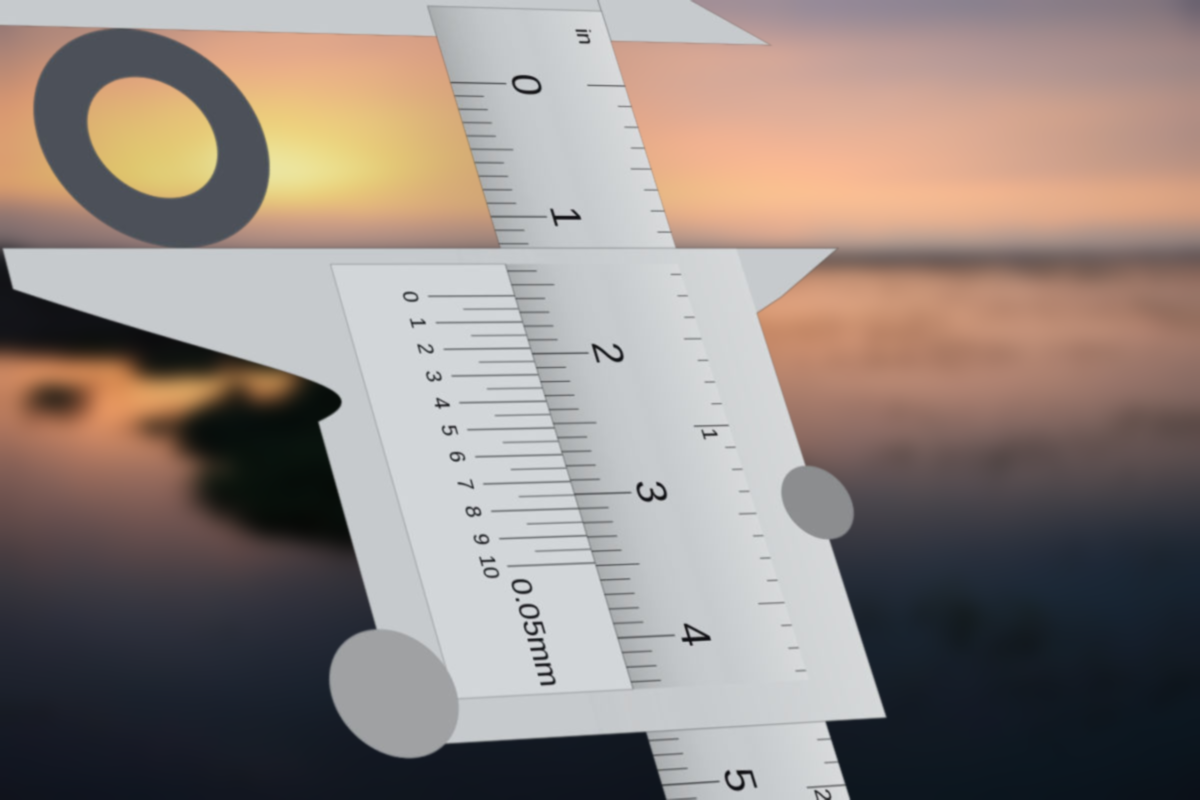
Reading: 15.8 mm
